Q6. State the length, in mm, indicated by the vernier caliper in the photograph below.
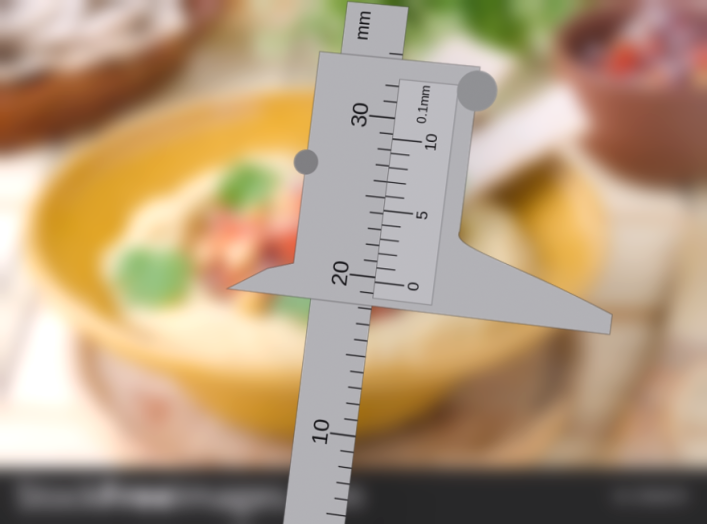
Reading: 19.7 mm
